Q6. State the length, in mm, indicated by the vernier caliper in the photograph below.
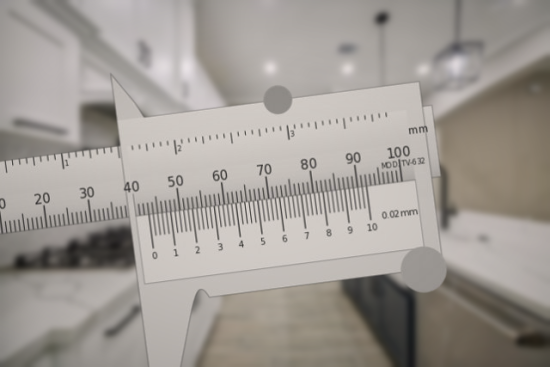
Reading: 43.0 mm
